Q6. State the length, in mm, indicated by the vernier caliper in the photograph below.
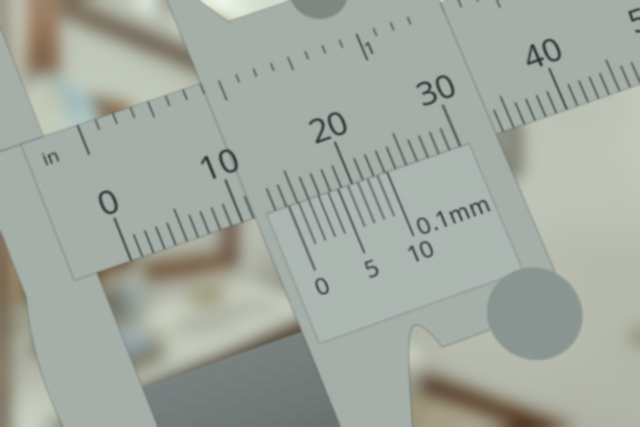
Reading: 14.2 mm
